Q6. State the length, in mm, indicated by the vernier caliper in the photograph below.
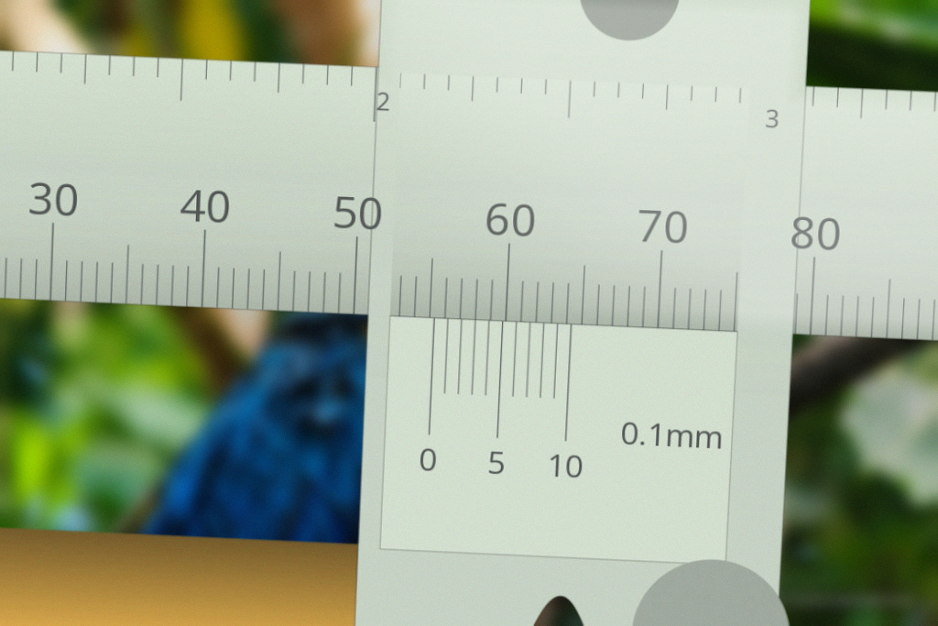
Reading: 55.3 mm
